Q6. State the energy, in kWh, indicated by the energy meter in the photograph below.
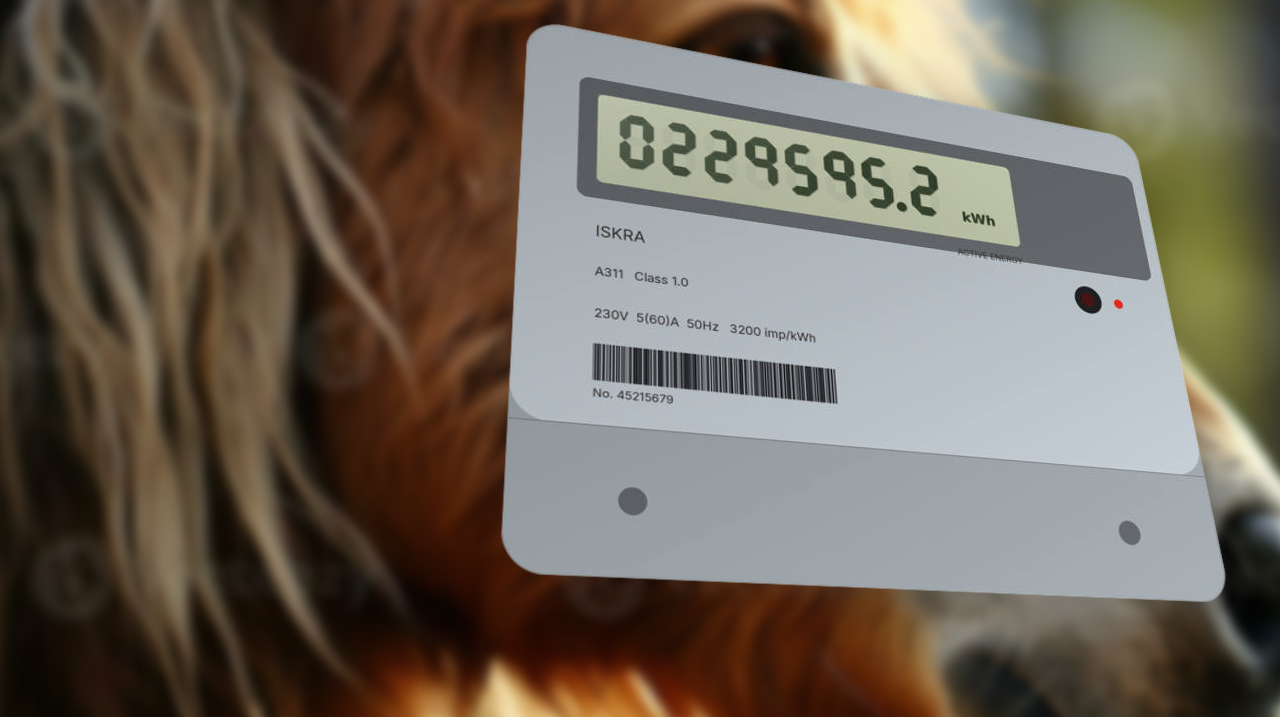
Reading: 229595.2 kWh
